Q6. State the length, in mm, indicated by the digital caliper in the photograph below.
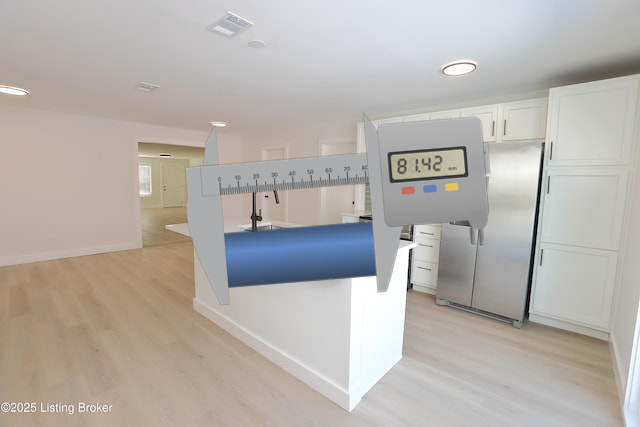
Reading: 81.42 mm
